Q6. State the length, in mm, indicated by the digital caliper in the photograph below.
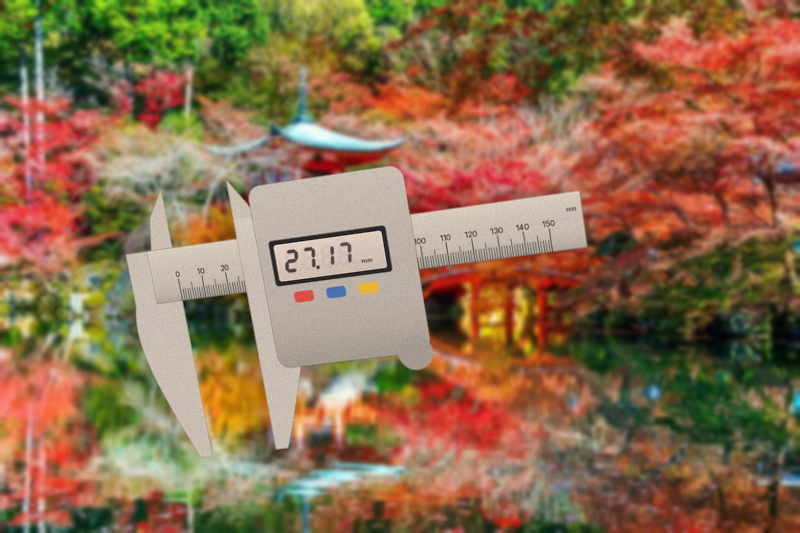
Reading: 27.17 mm
